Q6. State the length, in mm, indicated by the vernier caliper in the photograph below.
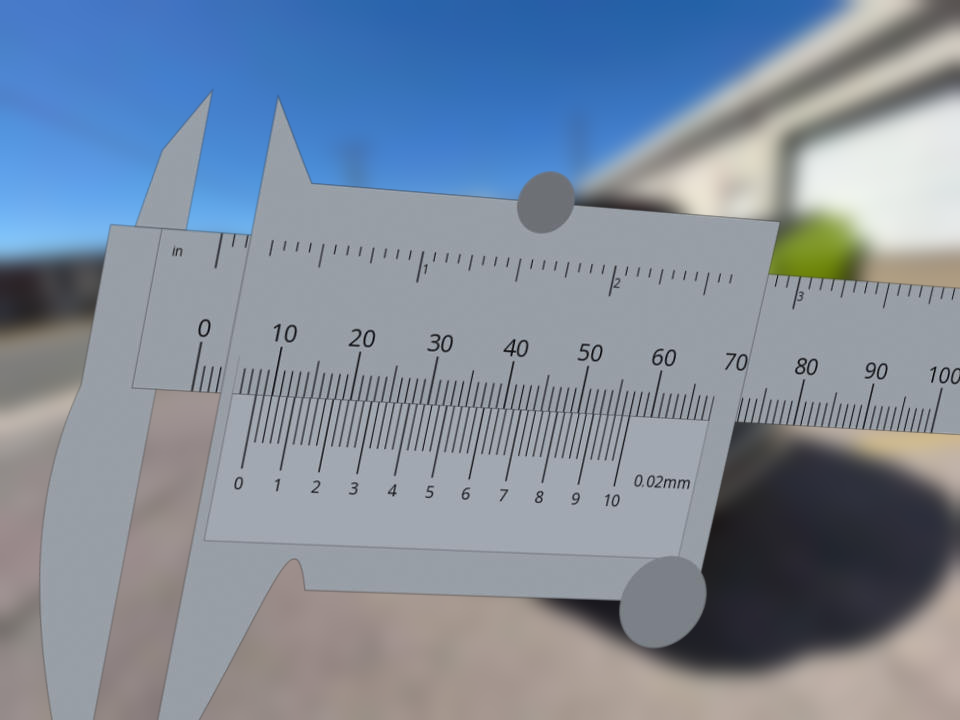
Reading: 8.0 mm
